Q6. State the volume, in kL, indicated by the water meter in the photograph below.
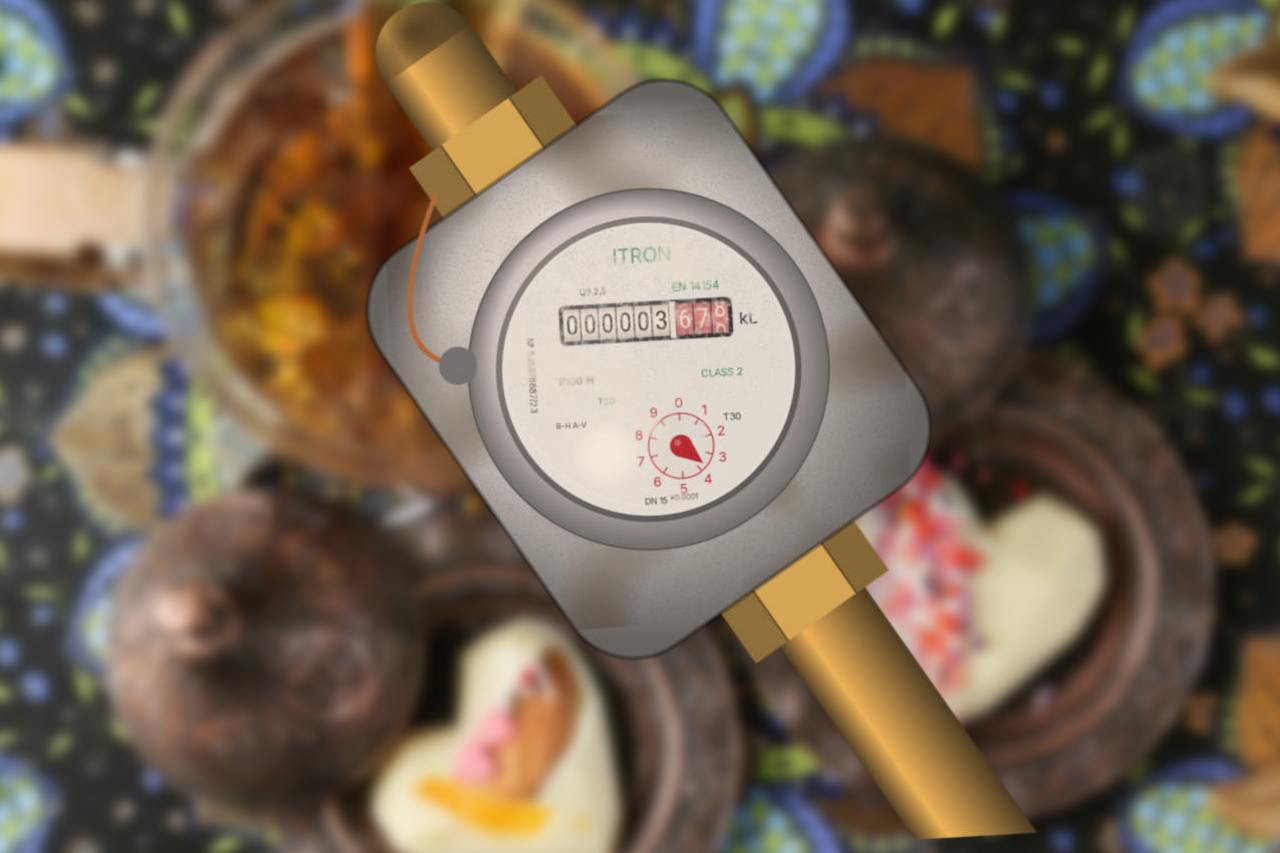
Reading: 3.6783 kL
